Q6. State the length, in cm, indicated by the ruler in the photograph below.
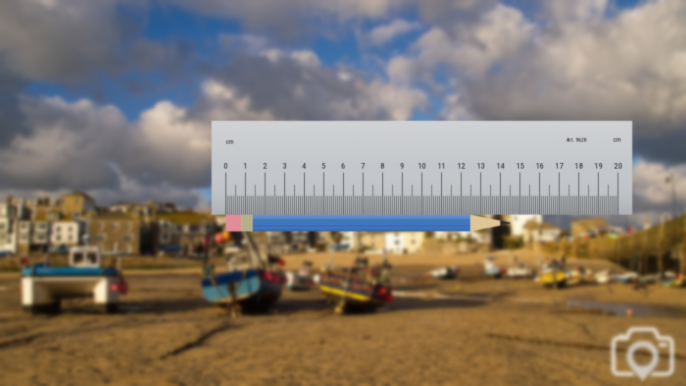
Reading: 14.5 cm
